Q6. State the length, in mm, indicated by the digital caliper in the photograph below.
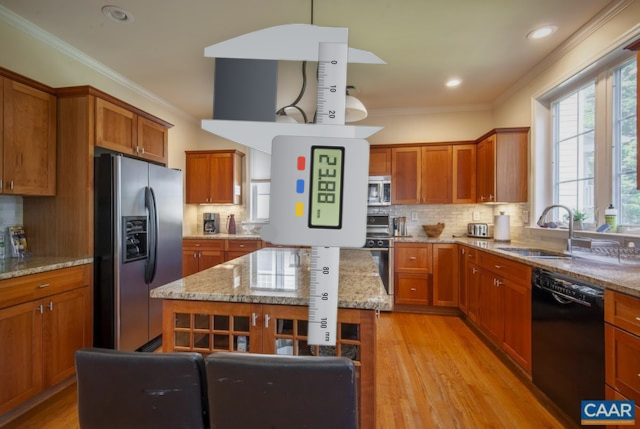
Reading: 23.88 mm
